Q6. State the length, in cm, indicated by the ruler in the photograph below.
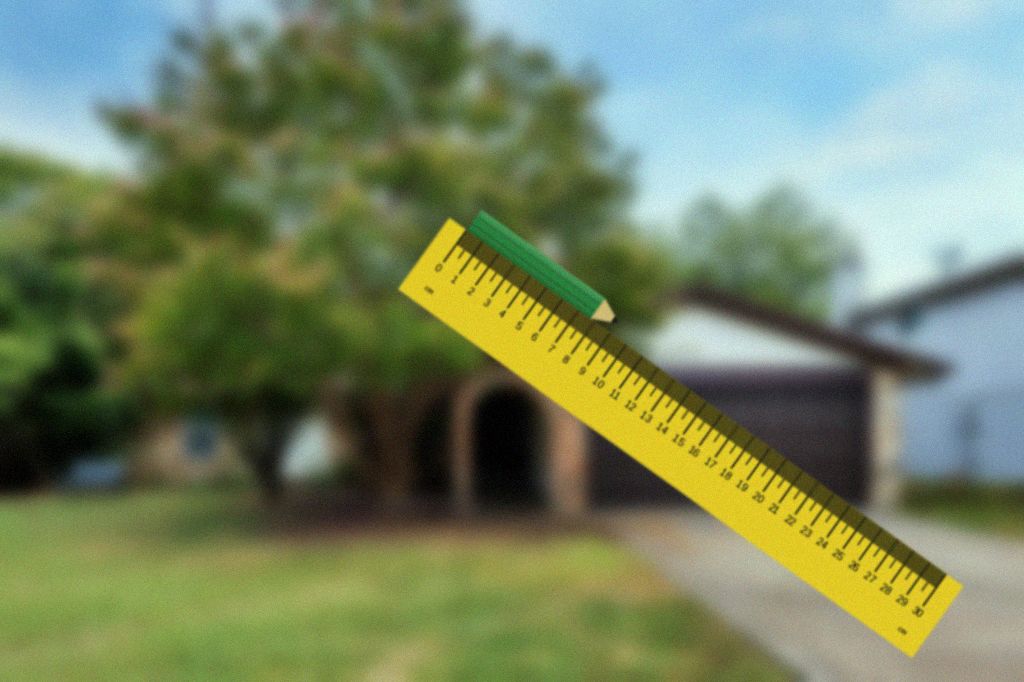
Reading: 9 cm
